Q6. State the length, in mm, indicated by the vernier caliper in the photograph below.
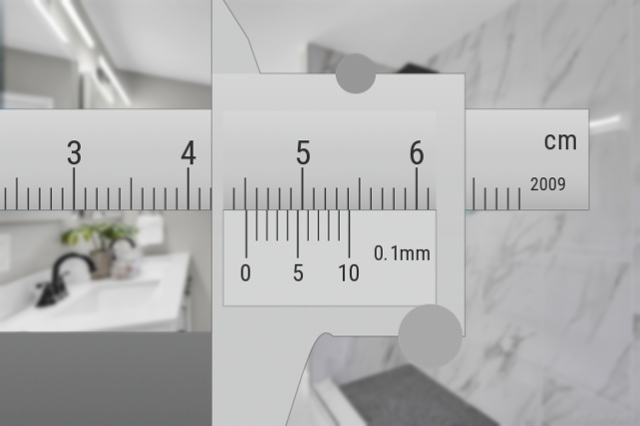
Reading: 45.1 mm
